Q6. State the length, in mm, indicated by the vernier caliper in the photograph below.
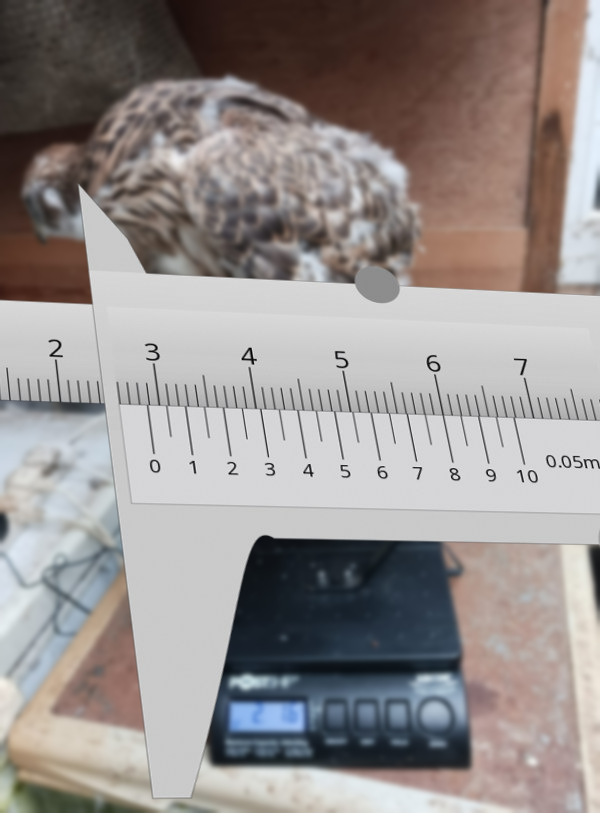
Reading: 28.8 mm
